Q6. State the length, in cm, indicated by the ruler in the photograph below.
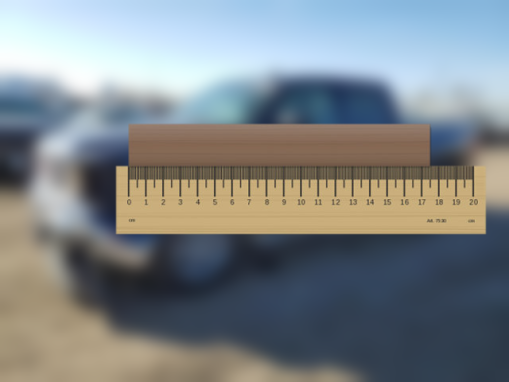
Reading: 17.5 cm
